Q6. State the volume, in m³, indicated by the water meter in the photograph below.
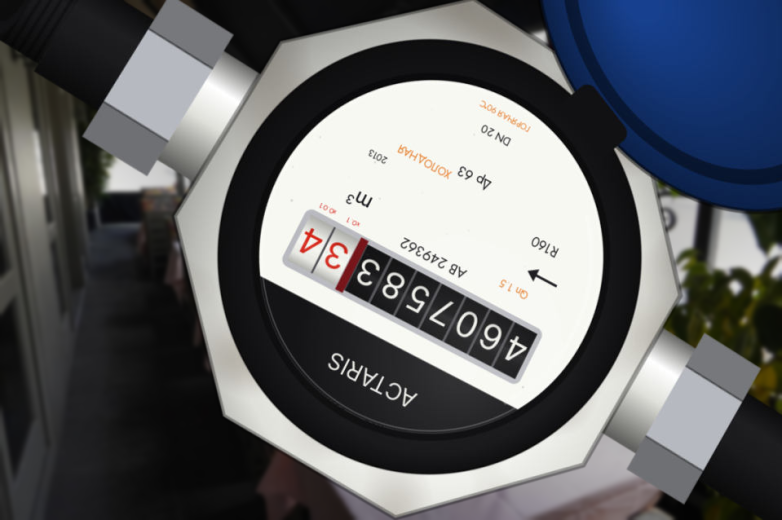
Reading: 4607583.34 m³
